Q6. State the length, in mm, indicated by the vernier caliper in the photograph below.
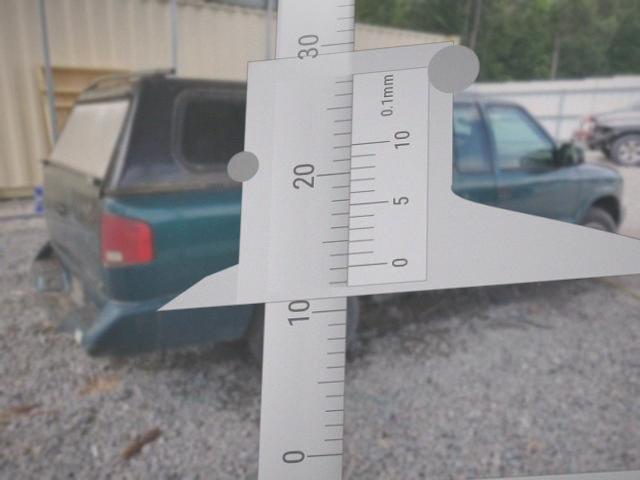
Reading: 13.1 mm
